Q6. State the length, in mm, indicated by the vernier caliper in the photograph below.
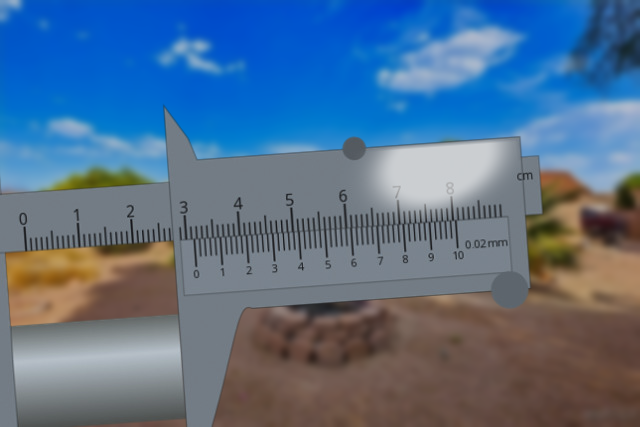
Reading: 31.5 mm
